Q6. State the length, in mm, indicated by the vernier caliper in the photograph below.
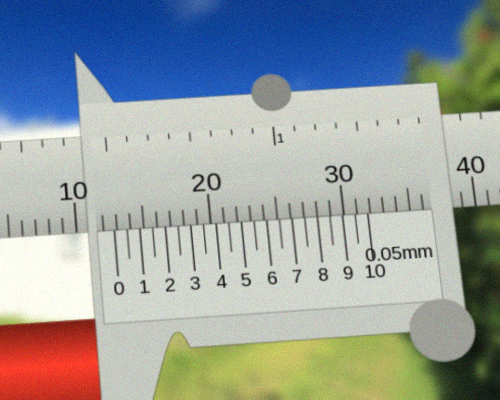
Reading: 12.8 mm
